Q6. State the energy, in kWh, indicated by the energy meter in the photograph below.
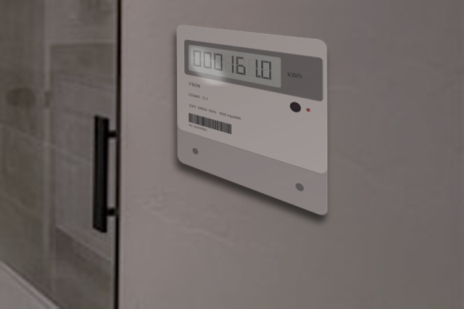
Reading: 161.0 kWh
